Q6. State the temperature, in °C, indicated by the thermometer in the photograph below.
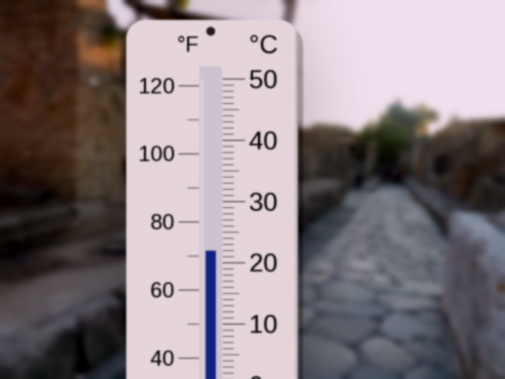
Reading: 22 °C
